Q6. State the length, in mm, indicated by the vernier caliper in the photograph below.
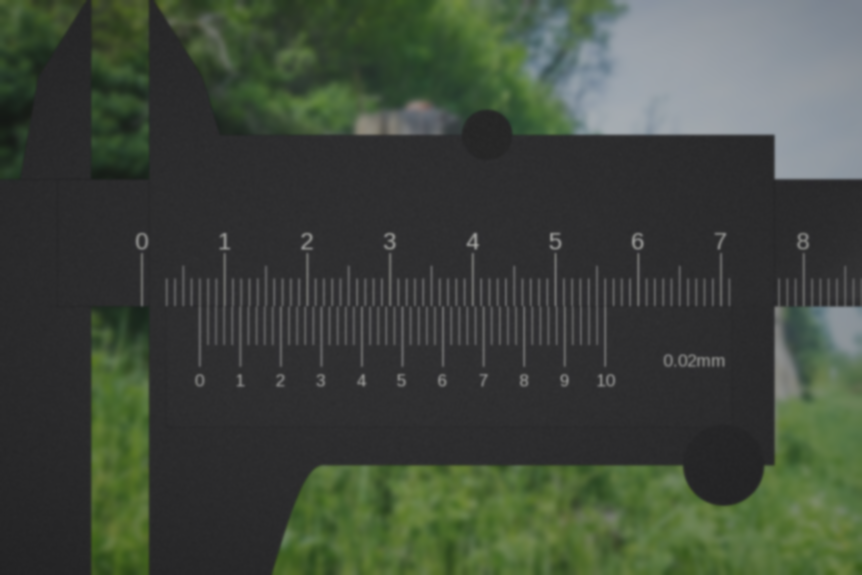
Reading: 7.0 mm
